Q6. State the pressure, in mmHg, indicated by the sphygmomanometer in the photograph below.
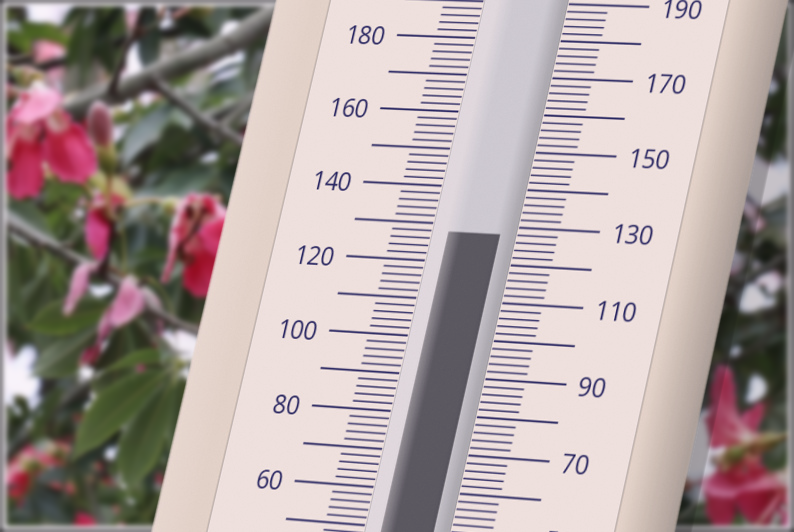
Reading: 128 mmHg
